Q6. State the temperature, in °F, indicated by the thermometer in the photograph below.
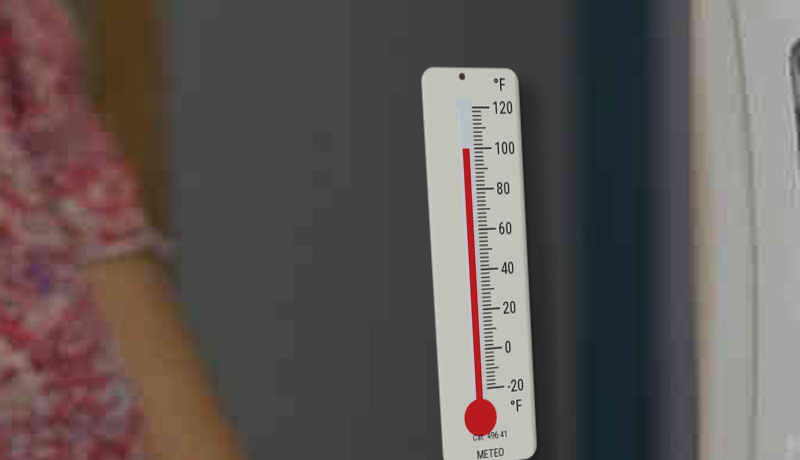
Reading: 100 °F
